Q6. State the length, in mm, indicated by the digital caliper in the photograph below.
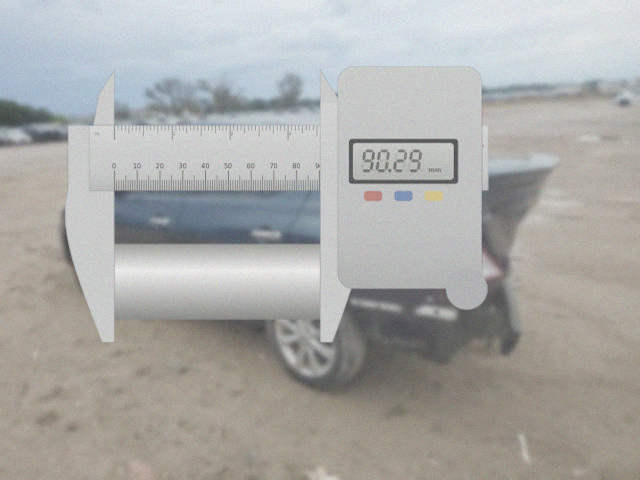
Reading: 90.29 mm
